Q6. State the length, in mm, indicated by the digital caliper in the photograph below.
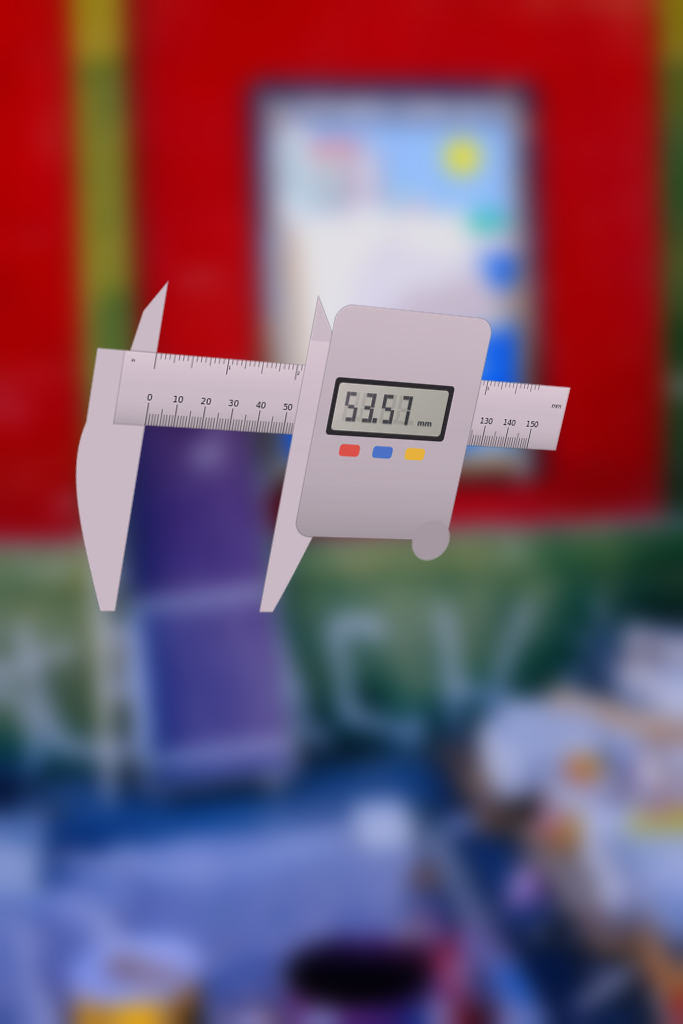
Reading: 53.57 mm
